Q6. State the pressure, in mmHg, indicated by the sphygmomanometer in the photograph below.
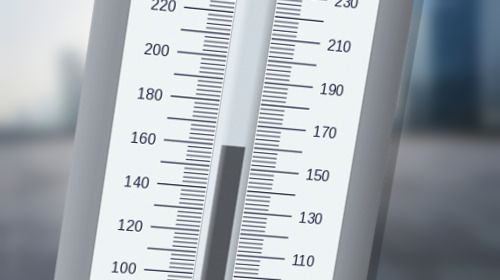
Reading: 160 mmHg
